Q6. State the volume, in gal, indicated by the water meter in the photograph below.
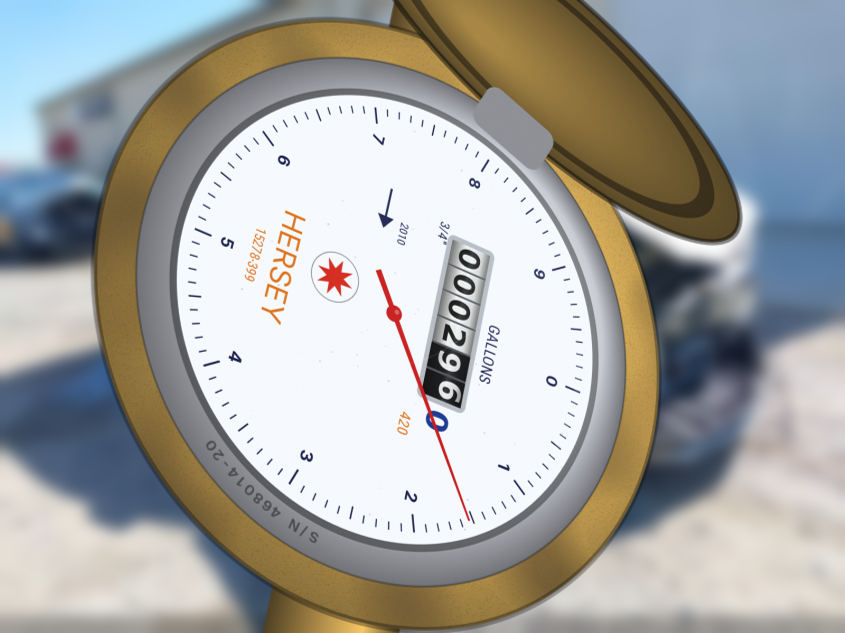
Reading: 2961.5 gal
